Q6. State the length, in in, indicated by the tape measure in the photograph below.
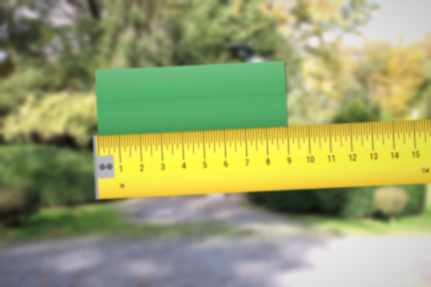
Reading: 9 in
